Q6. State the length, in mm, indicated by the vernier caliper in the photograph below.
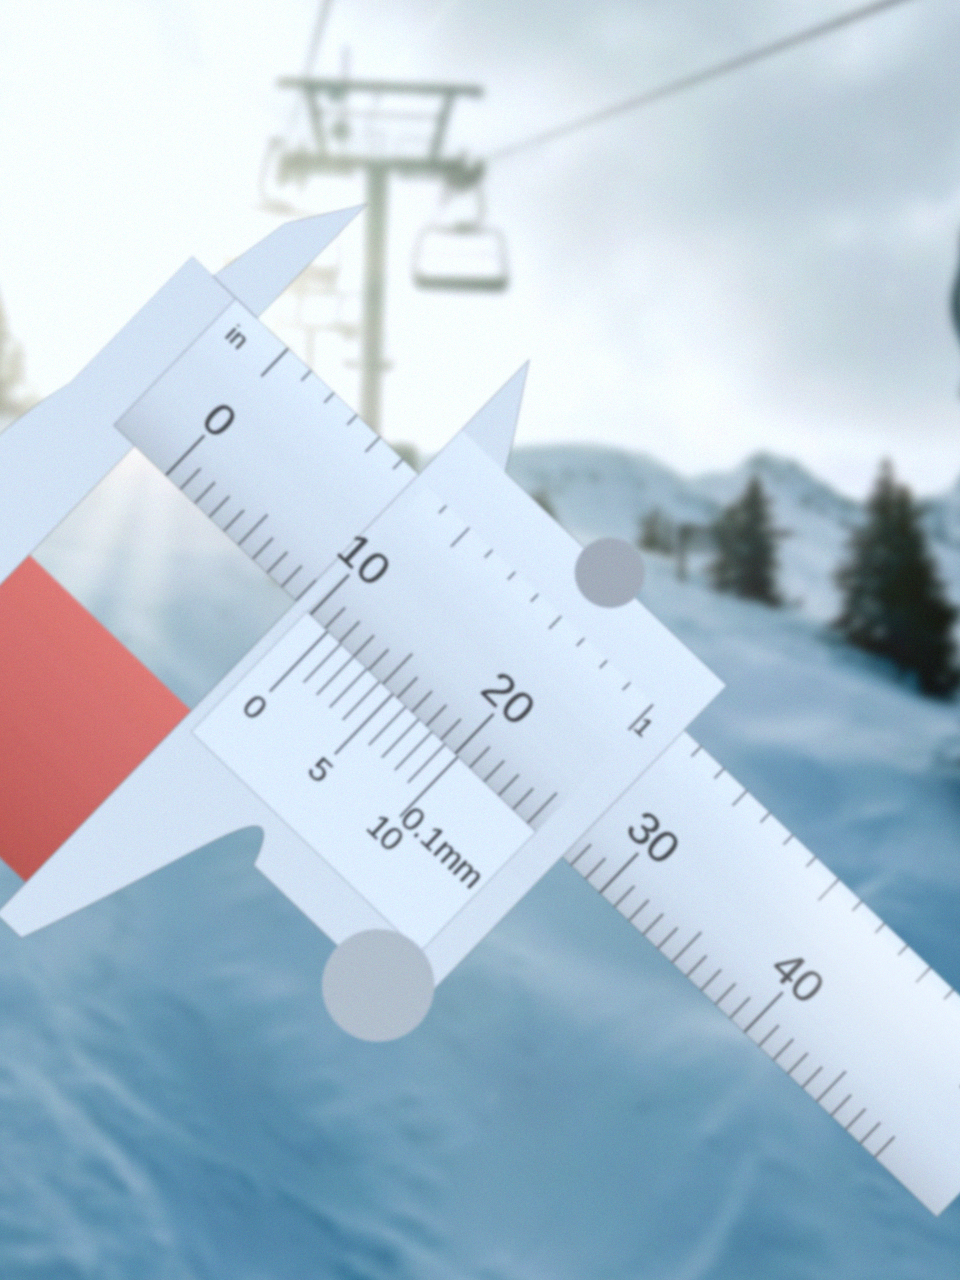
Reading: 11.2 mm
